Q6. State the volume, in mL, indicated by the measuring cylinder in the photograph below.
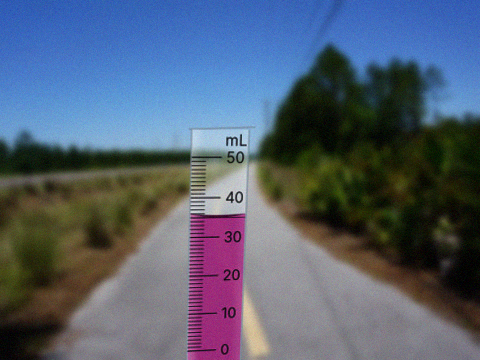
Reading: 35 mL
